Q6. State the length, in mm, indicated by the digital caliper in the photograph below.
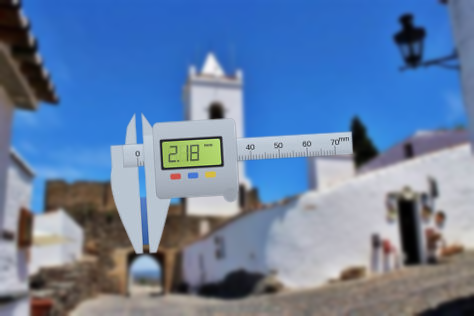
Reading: 2.18 mm
